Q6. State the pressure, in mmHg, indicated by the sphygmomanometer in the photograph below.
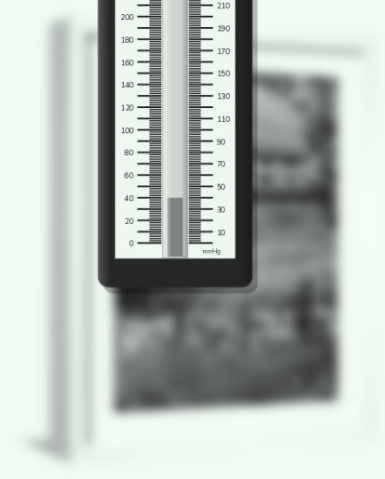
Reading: 40 mmHg
